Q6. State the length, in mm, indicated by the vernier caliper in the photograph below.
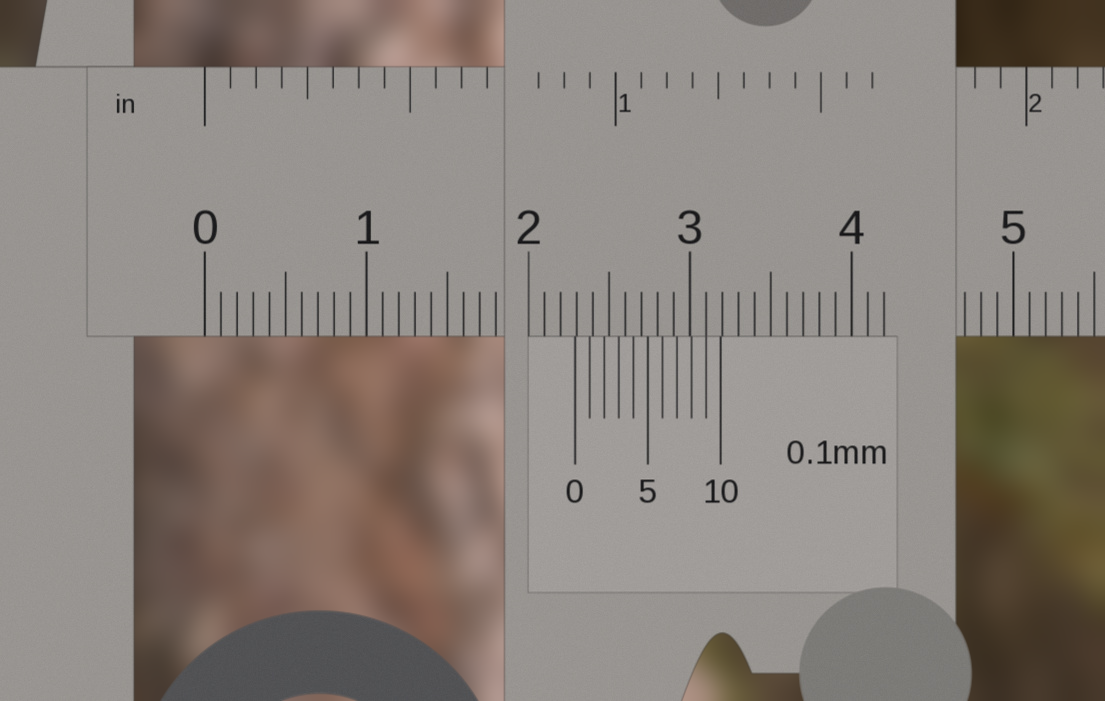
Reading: 22.9 mm
